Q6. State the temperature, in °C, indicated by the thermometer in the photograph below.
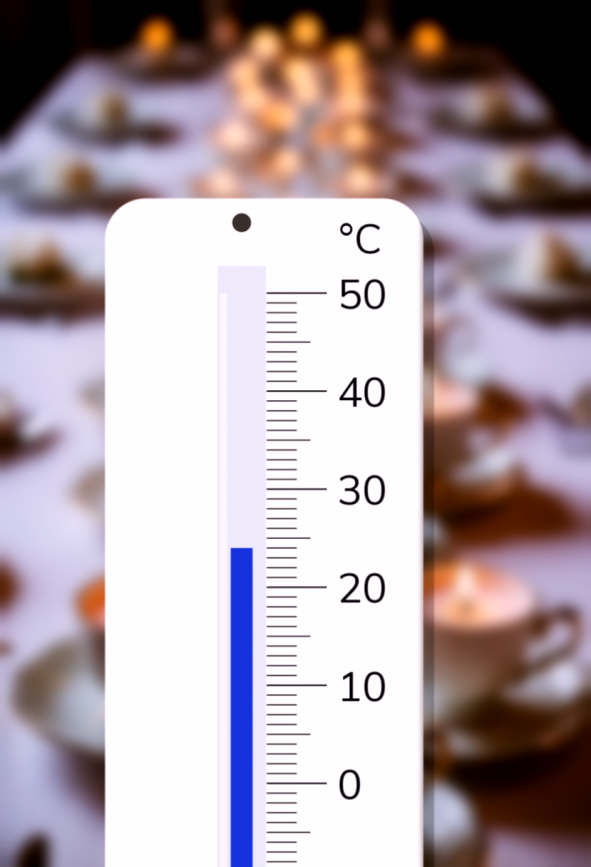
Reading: 24 °C
